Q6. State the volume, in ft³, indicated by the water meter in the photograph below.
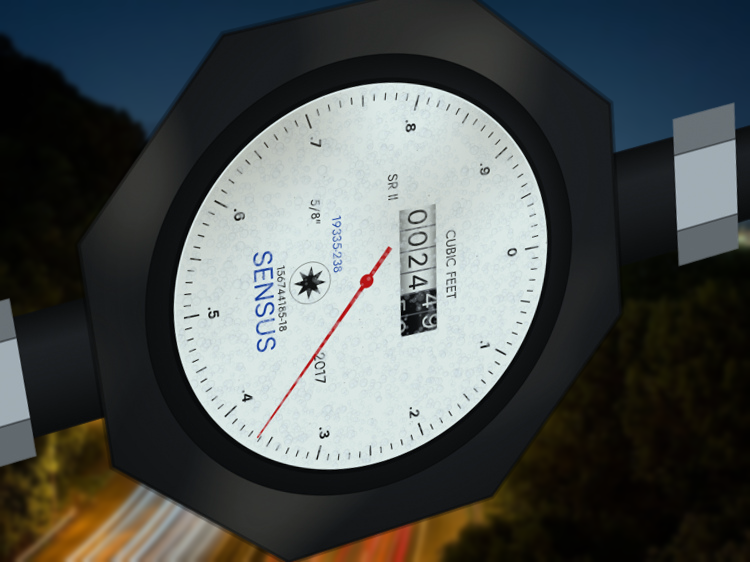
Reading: 2449.36 ft³
